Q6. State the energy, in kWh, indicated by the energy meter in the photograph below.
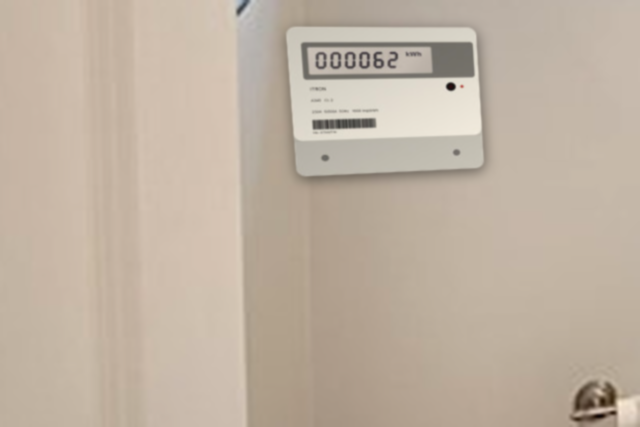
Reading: 62 kWh
